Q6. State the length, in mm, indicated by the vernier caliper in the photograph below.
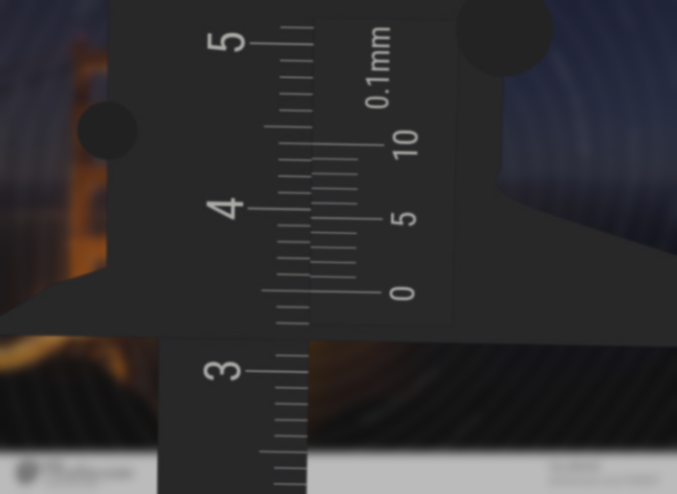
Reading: 35.0 mm
